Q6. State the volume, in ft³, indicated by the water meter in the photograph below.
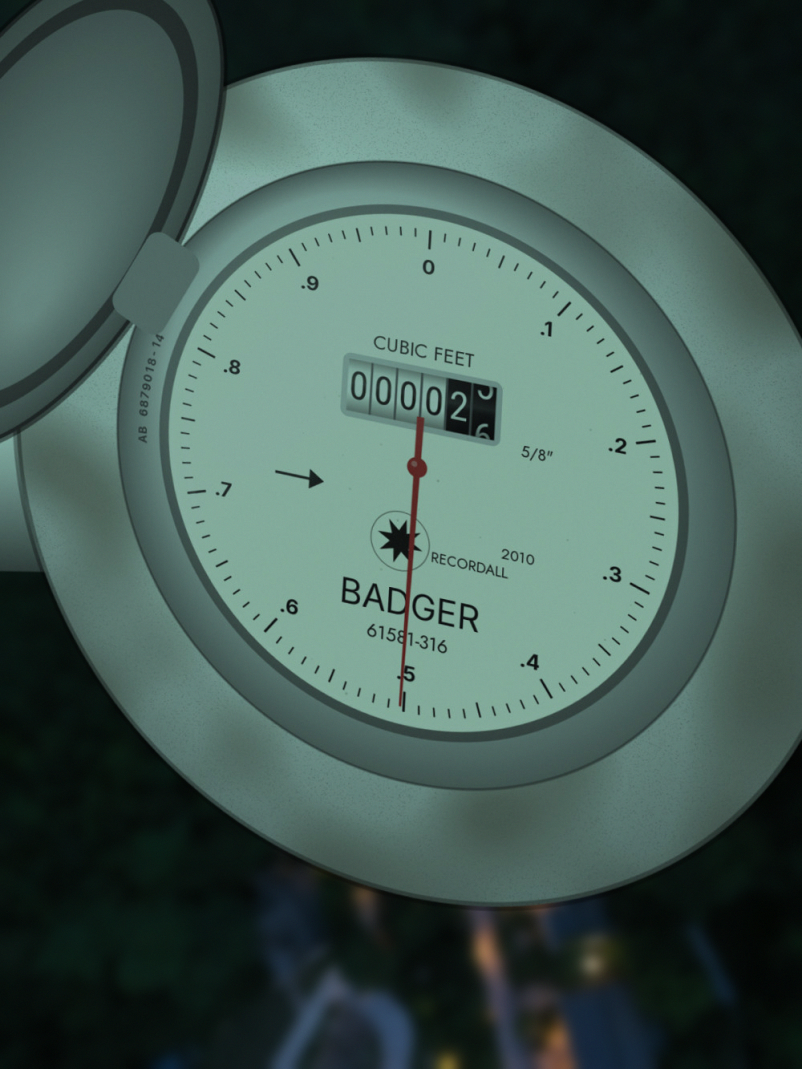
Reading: 25.50 ft³
